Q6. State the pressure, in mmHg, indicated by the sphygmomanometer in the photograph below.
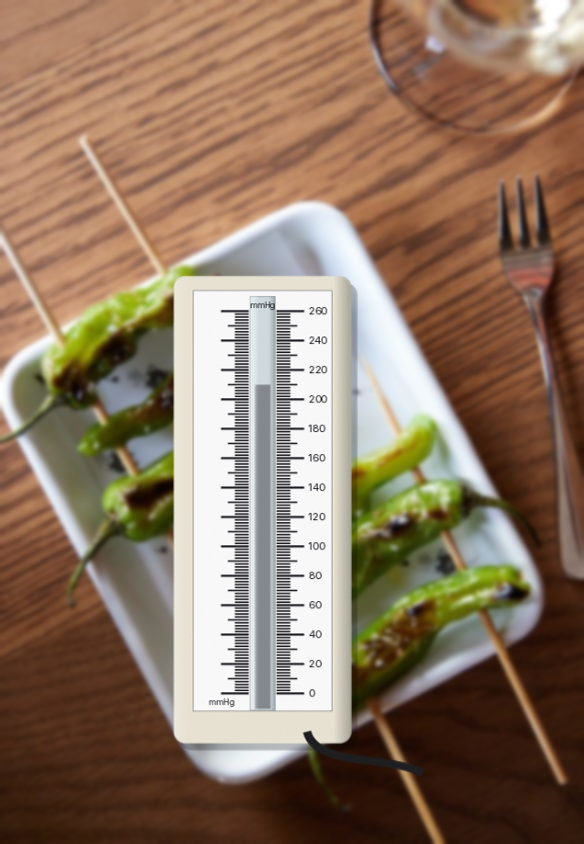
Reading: 210 mmHg
